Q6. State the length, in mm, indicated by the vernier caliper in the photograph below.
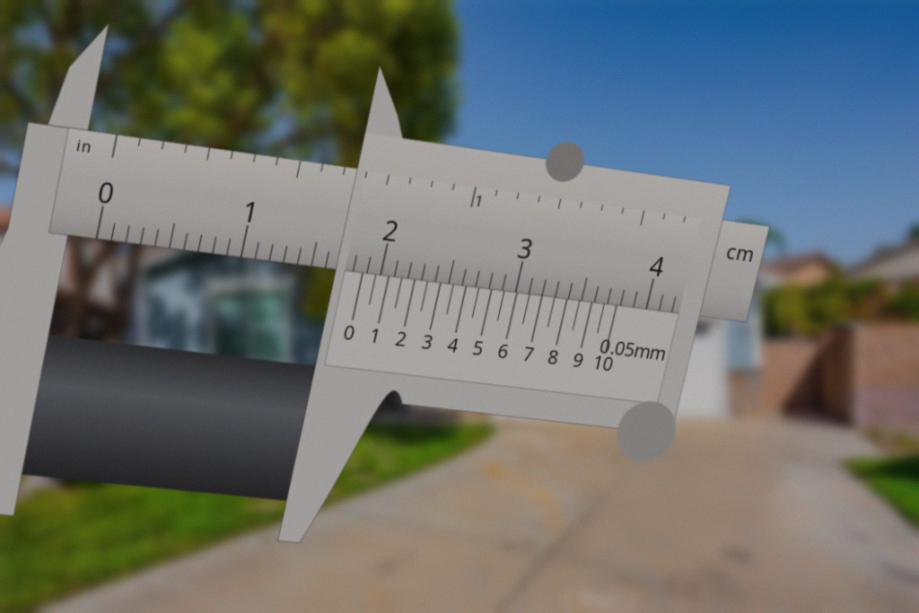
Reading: 18.7 mm
